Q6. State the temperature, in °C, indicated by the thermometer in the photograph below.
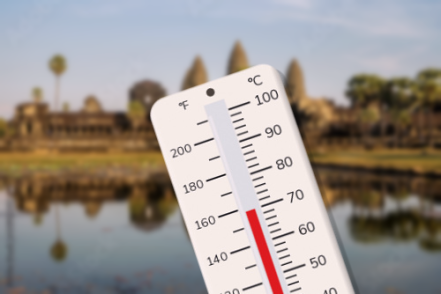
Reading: 70 °C
